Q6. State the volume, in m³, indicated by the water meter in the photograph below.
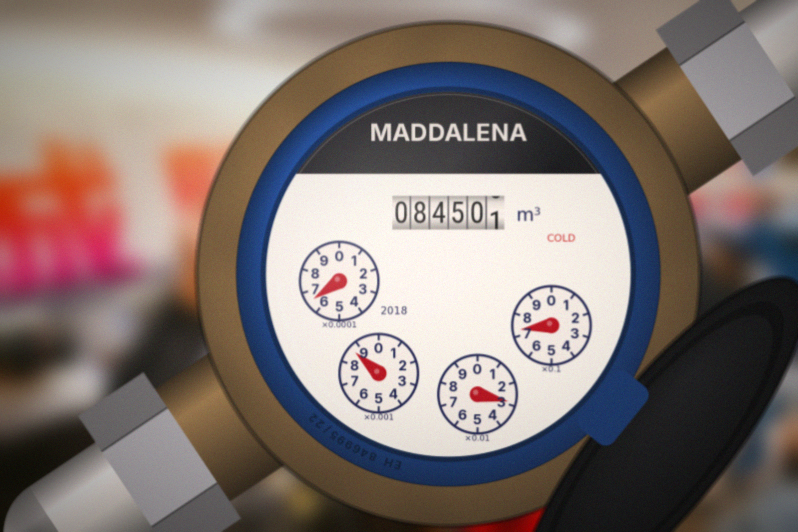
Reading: 84500.7286 m³
